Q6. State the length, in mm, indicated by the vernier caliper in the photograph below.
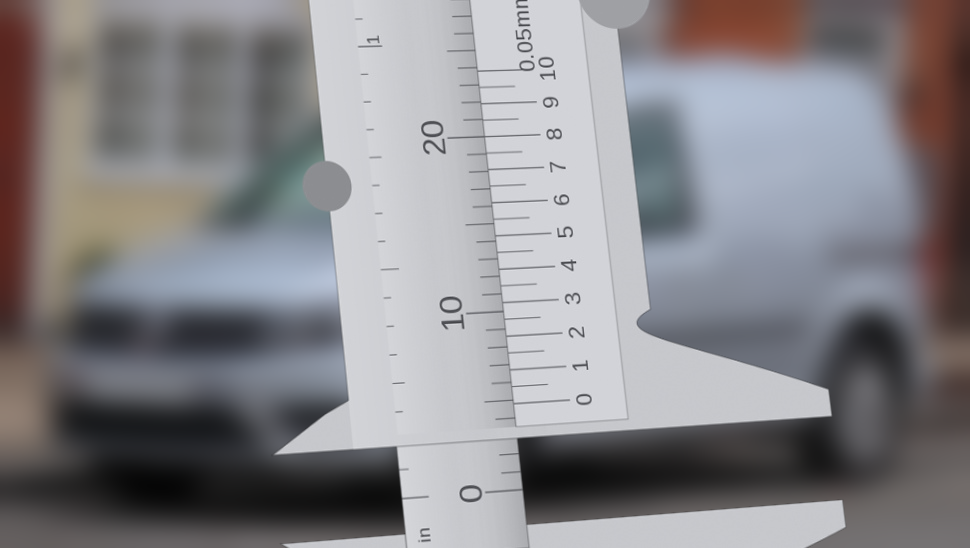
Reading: 4.8 mm
